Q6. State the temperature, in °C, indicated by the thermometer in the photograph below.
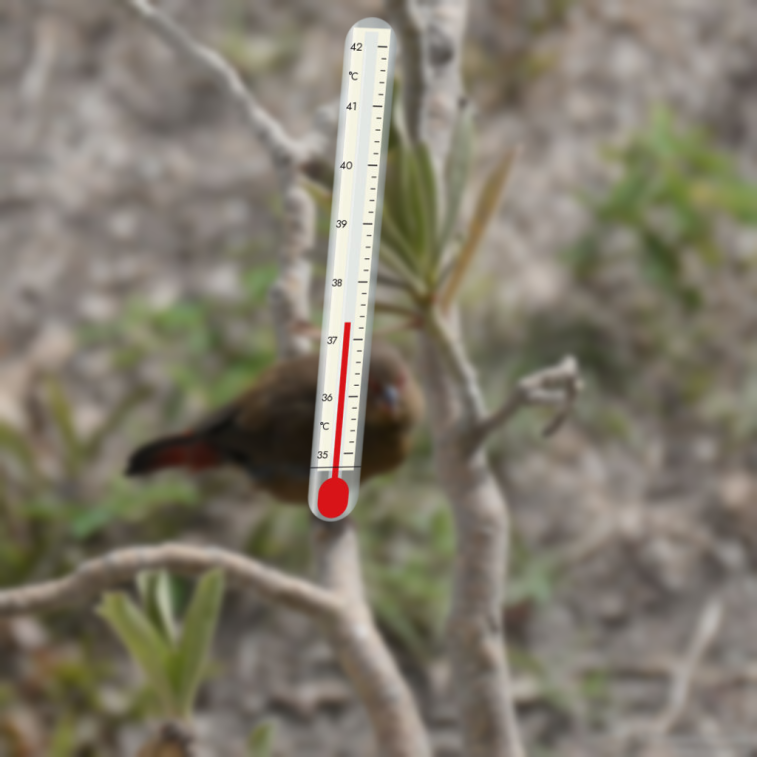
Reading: 37.3 °C
